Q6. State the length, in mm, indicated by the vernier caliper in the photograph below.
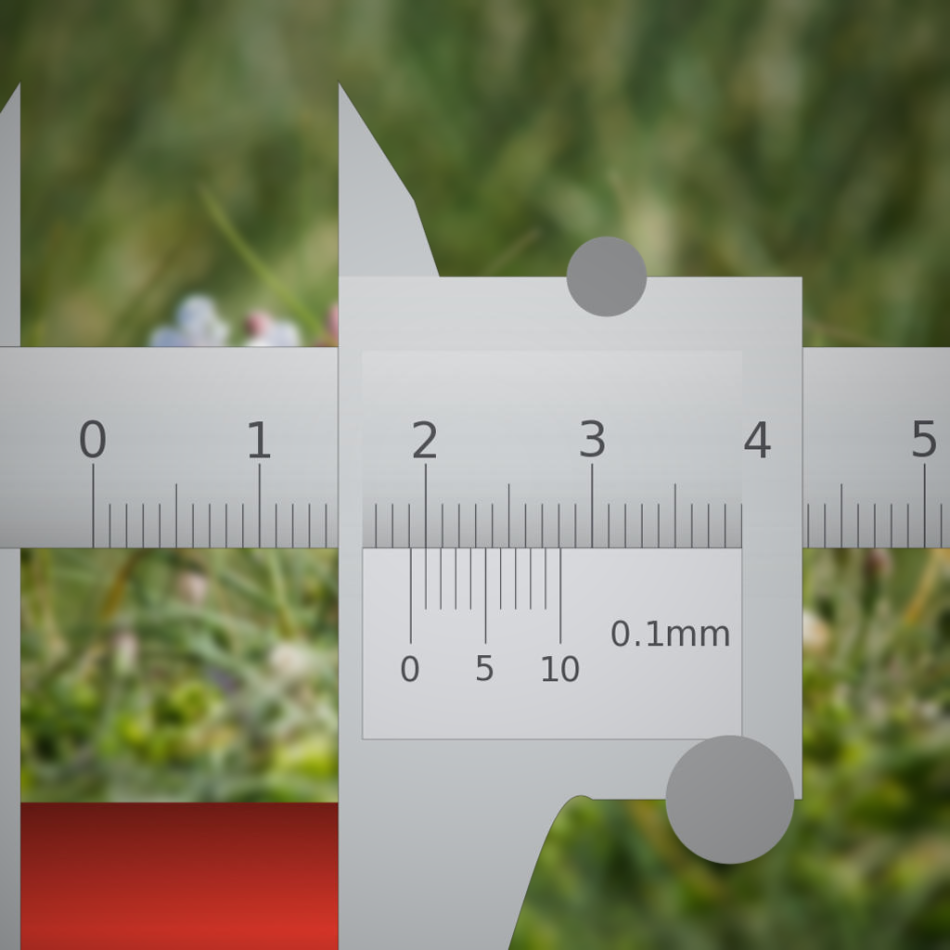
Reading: 19.1 mm
